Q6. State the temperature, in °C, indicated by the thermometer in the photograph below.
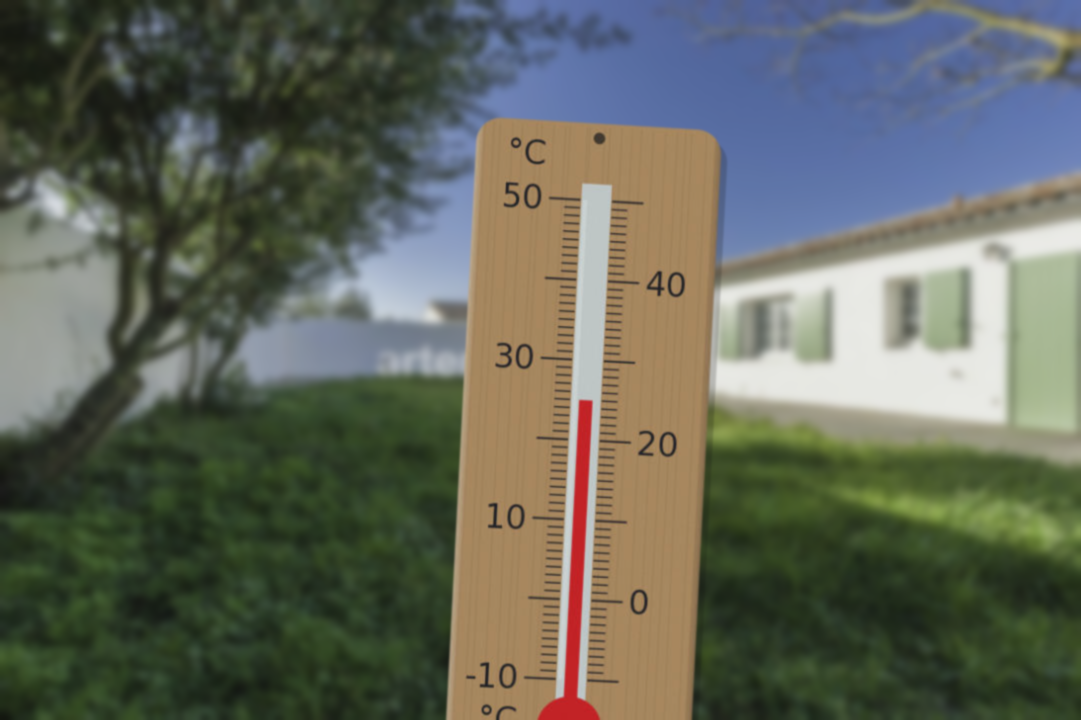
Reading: 25 °C
